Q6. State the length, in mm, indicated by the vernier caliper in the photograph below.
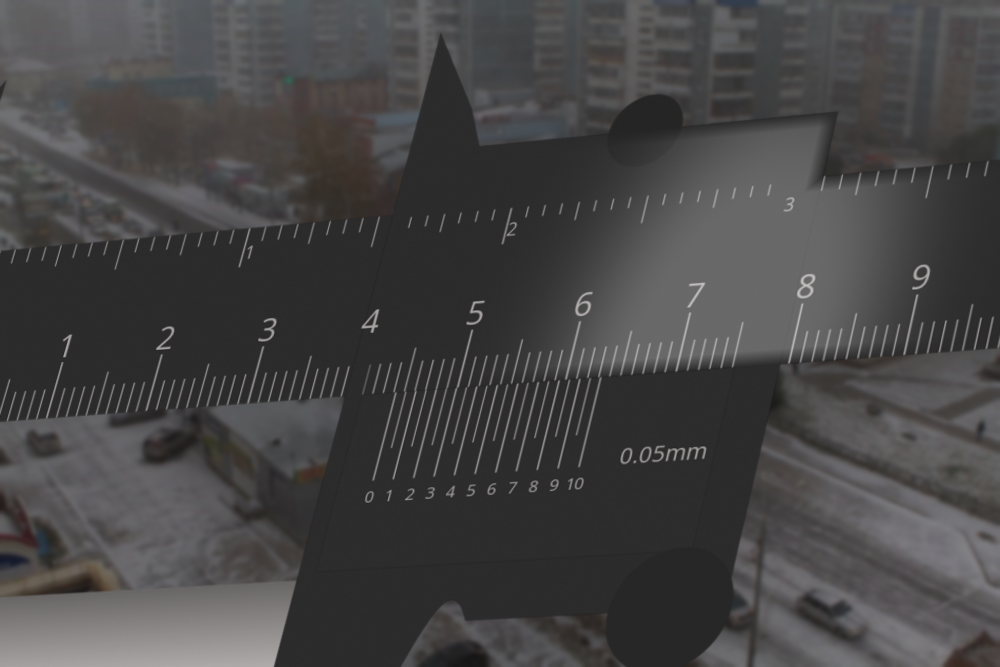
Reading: 44.2 mm
